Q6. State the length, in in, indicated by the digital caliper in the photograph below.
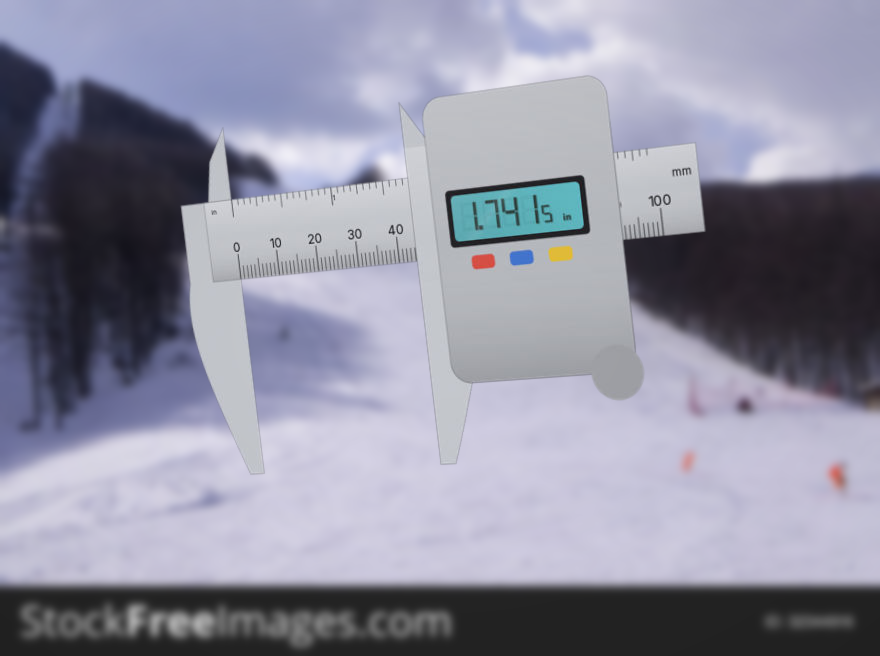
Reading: 1.7415 in
